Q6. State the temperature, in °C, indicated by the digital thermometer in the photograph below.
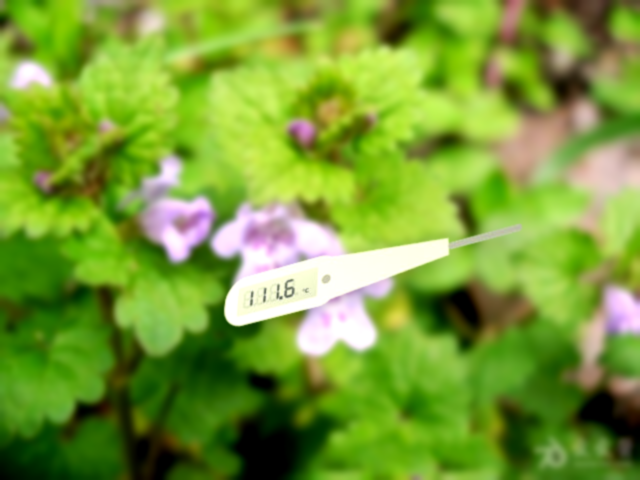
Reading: 111.6 °C
